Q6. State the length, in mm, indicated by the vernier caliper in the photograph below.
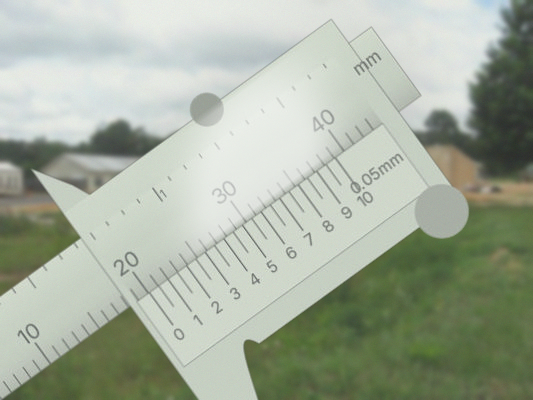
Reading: 20.1 mm
